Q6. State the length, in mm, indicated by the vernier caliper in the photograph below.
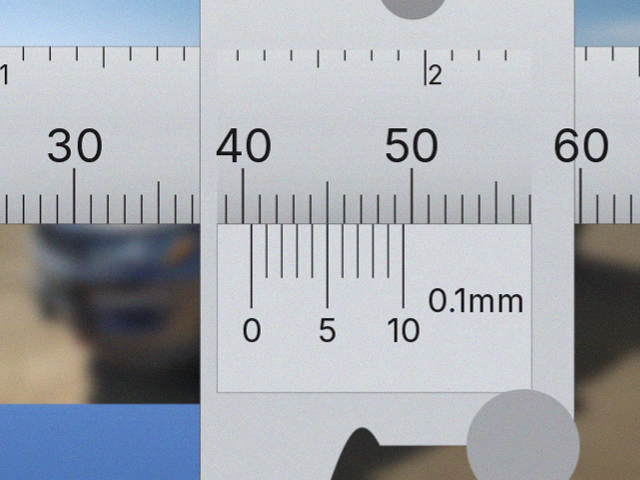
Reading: 40.5 mm
